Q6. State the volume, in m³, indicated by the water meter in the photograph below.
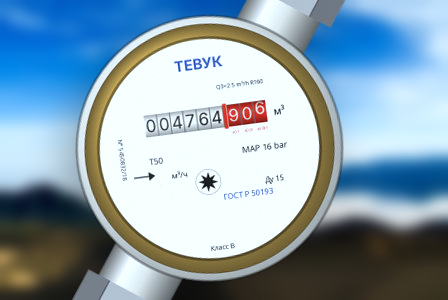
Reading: 4764.906 m³
